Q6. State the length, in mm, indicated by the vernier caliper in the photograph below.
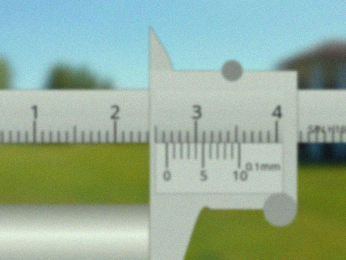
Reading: 26.4 mm
